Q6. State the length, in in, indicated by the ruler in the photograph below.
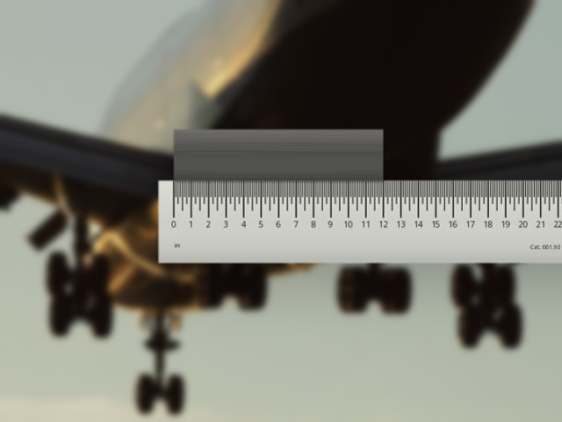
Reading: 12 in
